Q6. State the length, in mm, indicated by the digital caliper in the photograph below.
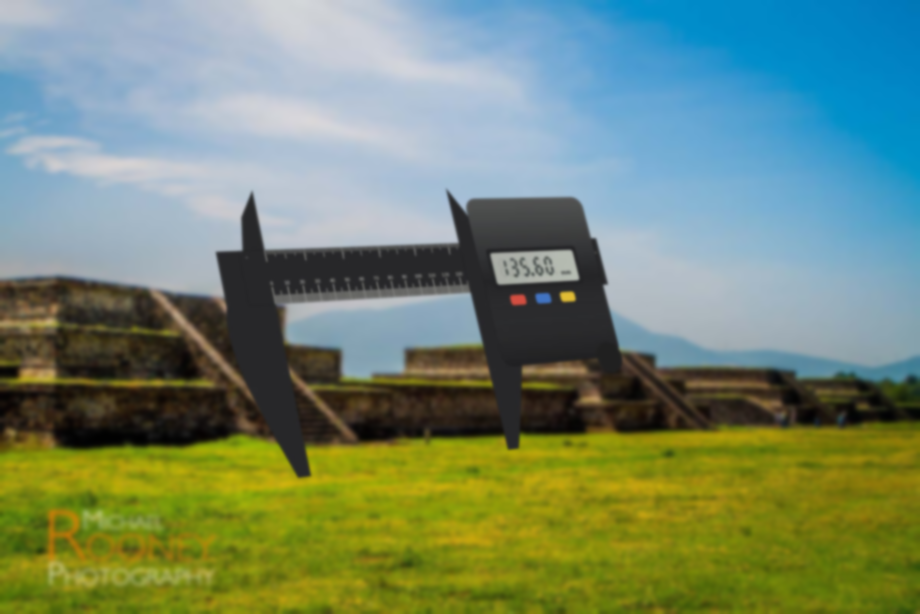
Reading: 135.60 mm
